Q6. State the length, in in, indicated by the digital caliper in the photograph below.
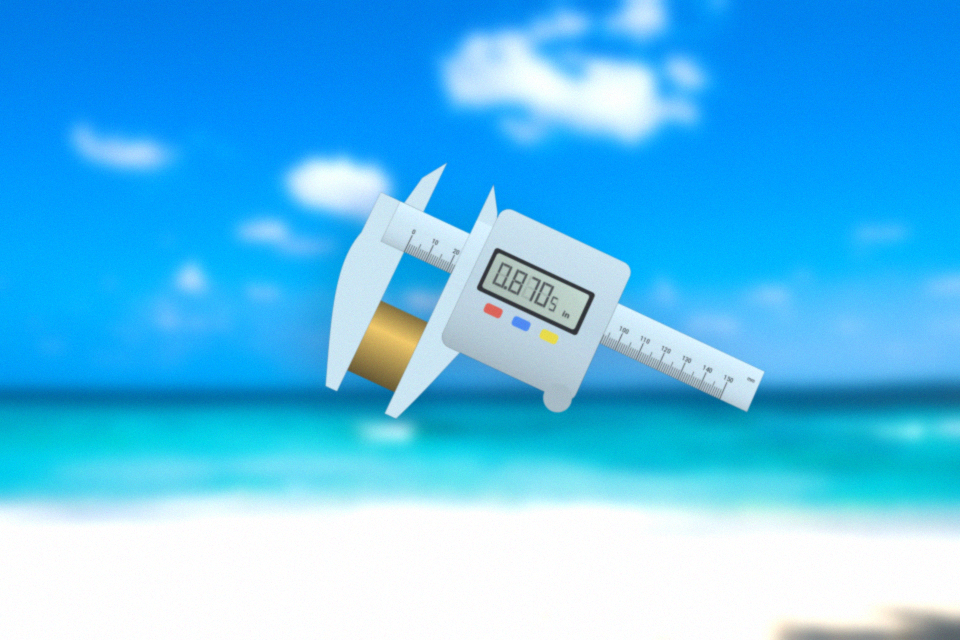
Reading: 0.8705 in
